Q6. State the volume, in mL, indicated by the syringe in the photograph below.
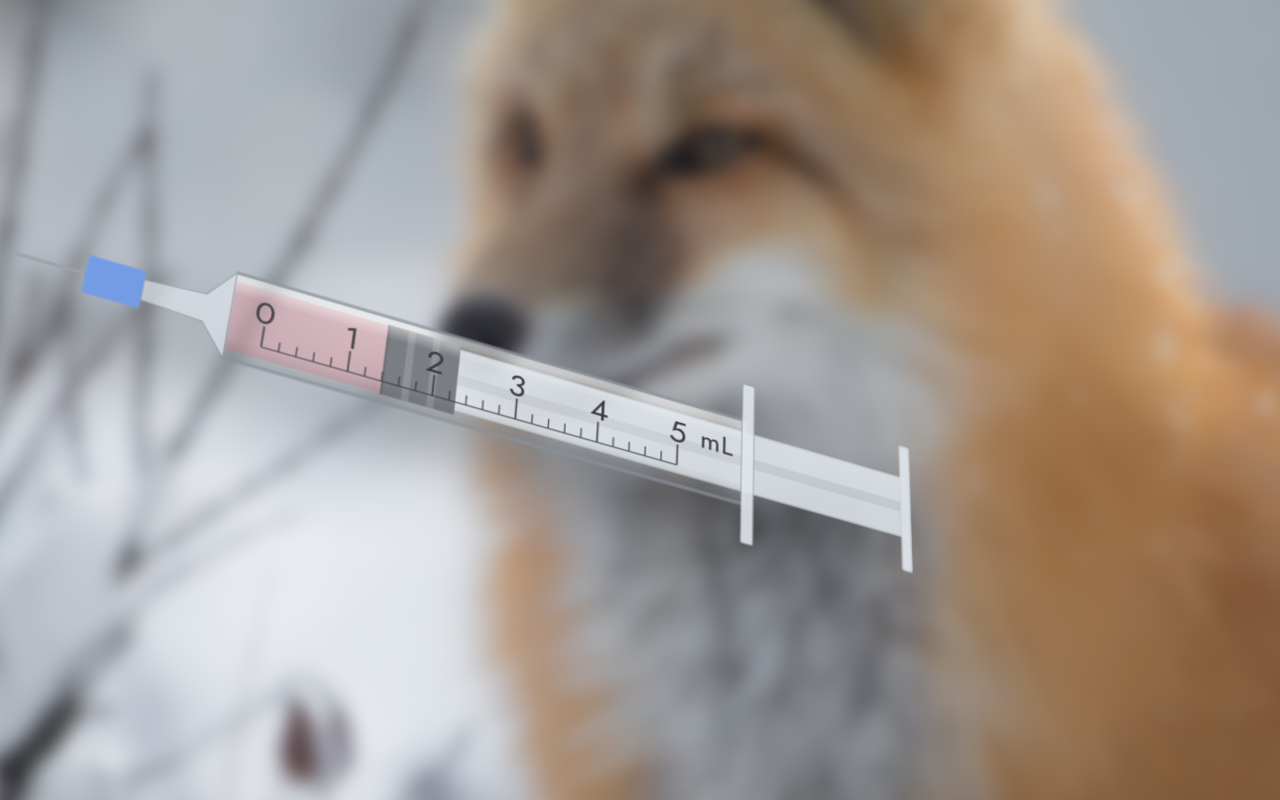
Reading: 1.4 mL
